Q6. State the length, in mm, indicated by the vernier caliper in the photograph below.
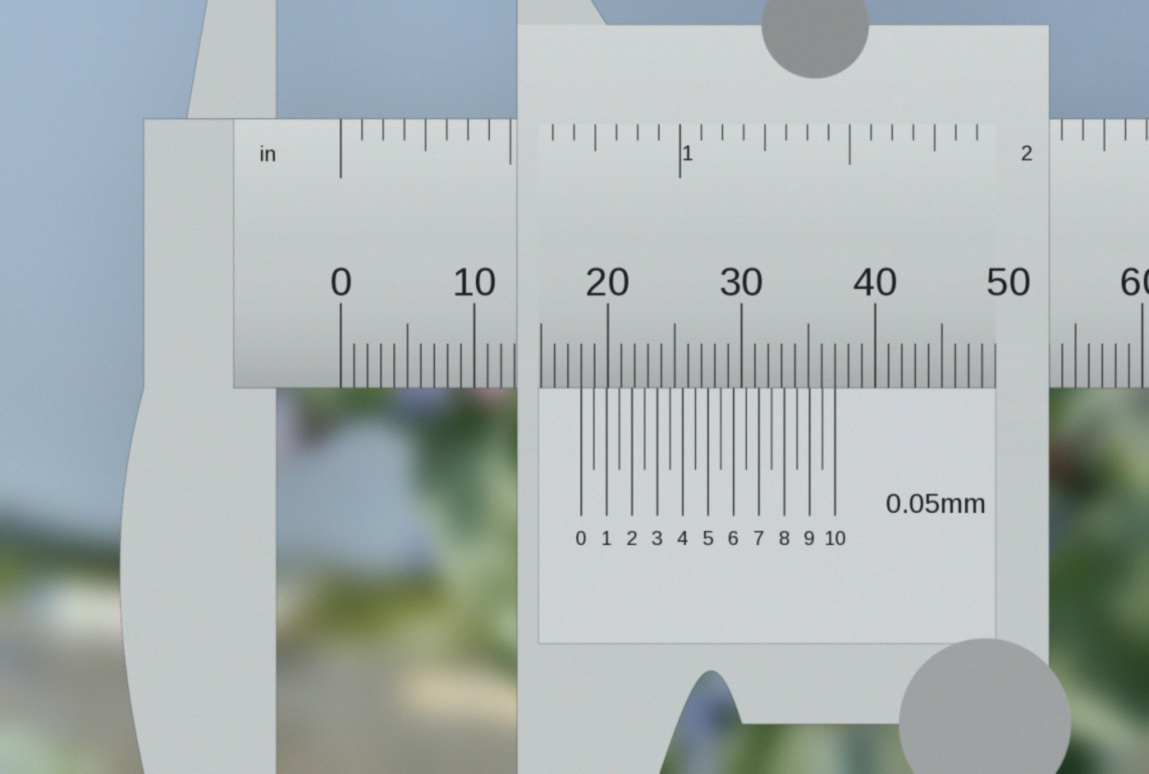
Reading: 18.0 mm
